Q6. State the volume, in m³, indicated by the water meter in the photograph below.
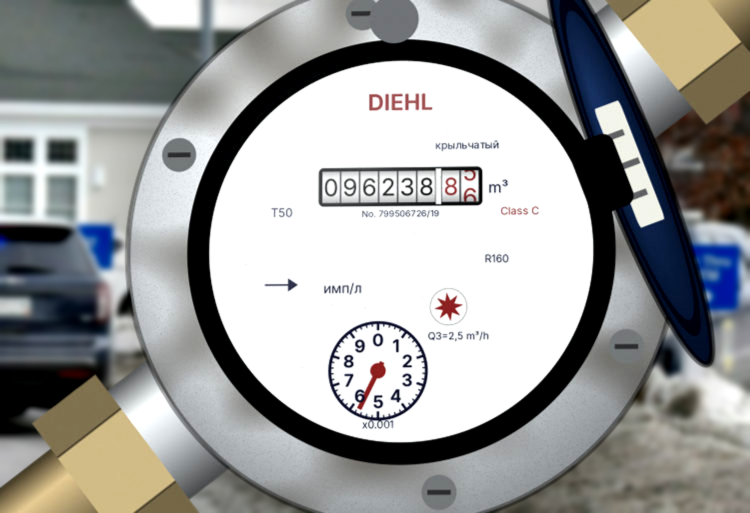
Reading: 96238.855 m³
